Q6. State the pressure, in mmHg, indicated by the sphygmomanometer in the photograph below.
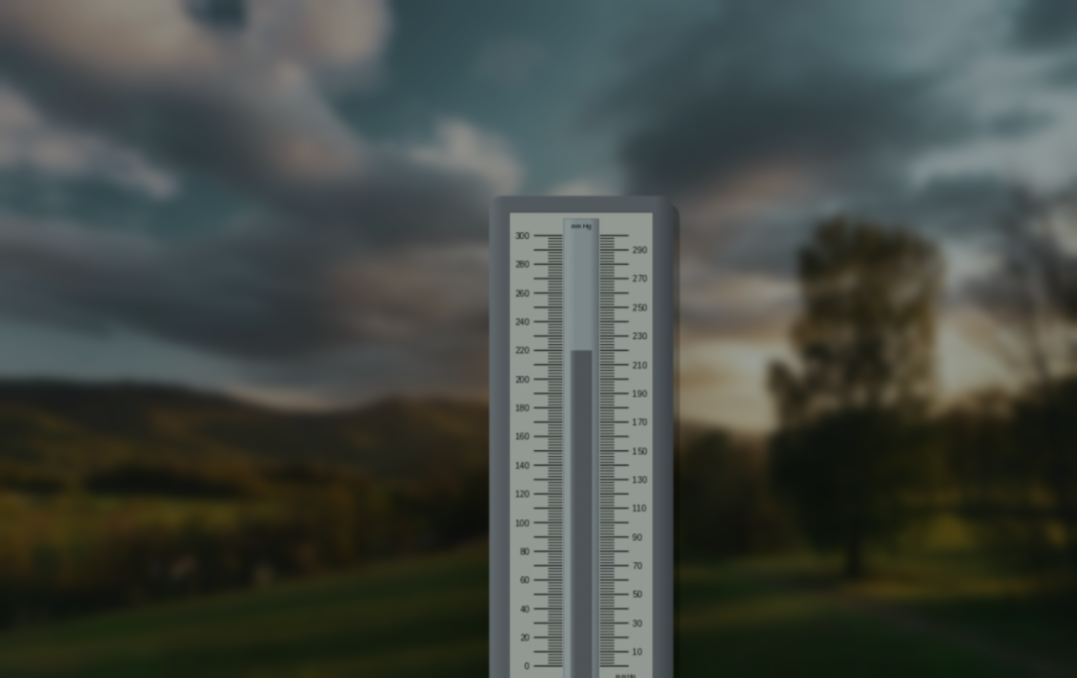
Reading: 220 mmHg
